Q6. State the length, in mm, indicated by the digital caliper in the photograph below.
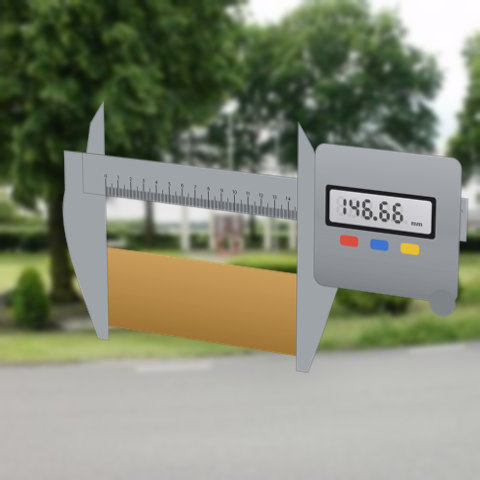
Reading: 146.66 mm
